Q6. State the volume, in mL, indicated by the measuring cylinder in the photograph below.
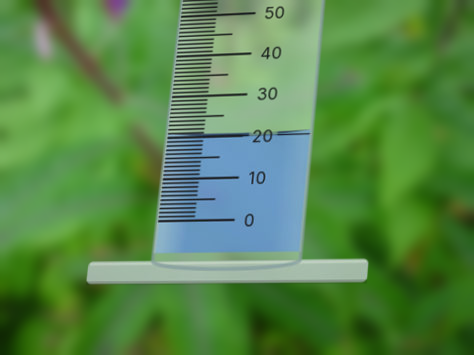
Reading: 20 mL
